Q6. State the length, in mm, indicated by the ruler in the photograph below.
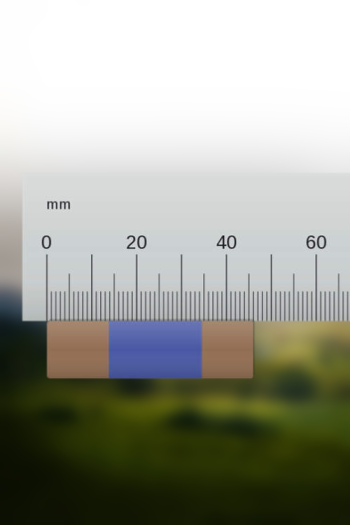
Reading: 46 mm
